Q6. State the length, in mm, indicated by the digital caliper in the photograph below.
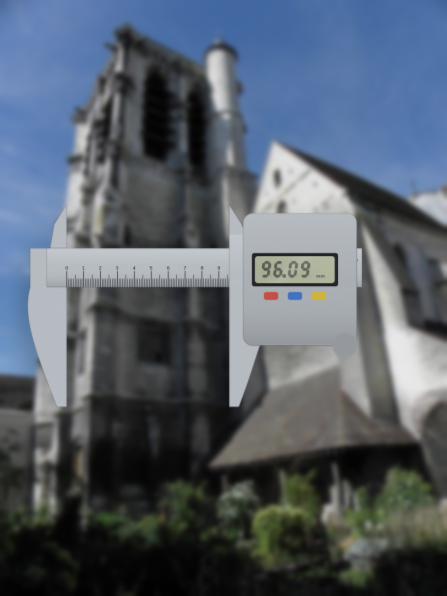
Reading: 96.09 mm
